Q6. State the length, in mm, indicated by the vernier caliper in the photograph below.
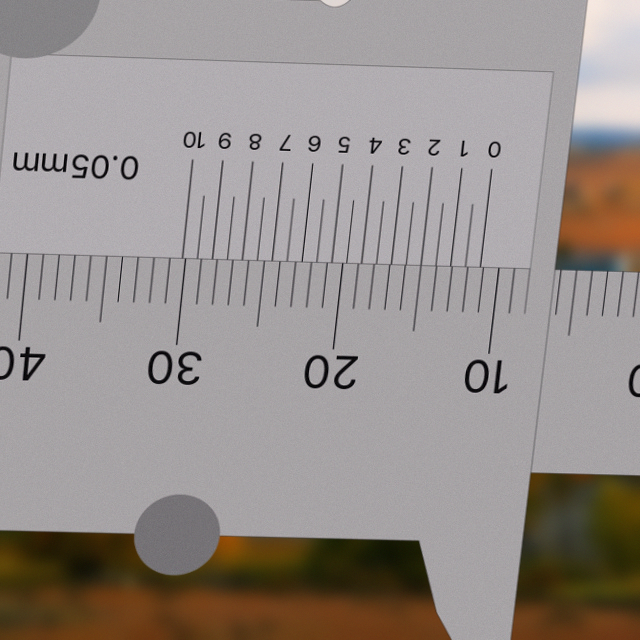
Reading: 11.2 mm
